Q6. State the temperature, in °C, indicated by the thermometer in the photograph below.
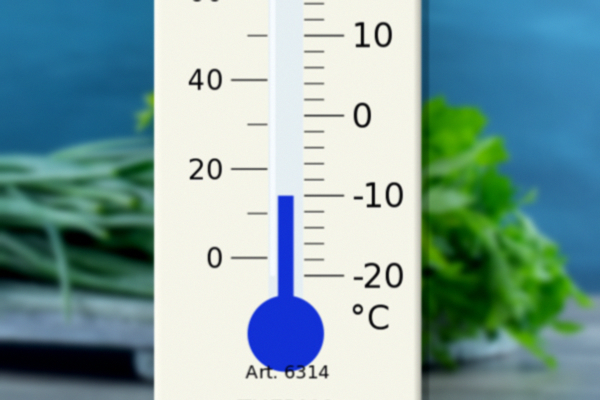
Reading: -10 °C
